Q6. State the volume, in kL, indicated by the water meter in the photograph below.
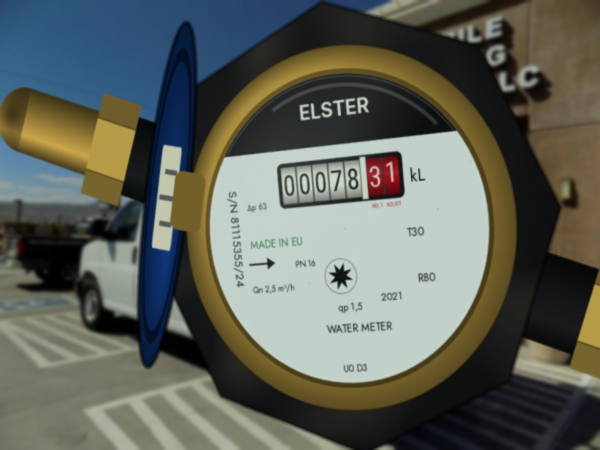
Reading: 78.31 kL
